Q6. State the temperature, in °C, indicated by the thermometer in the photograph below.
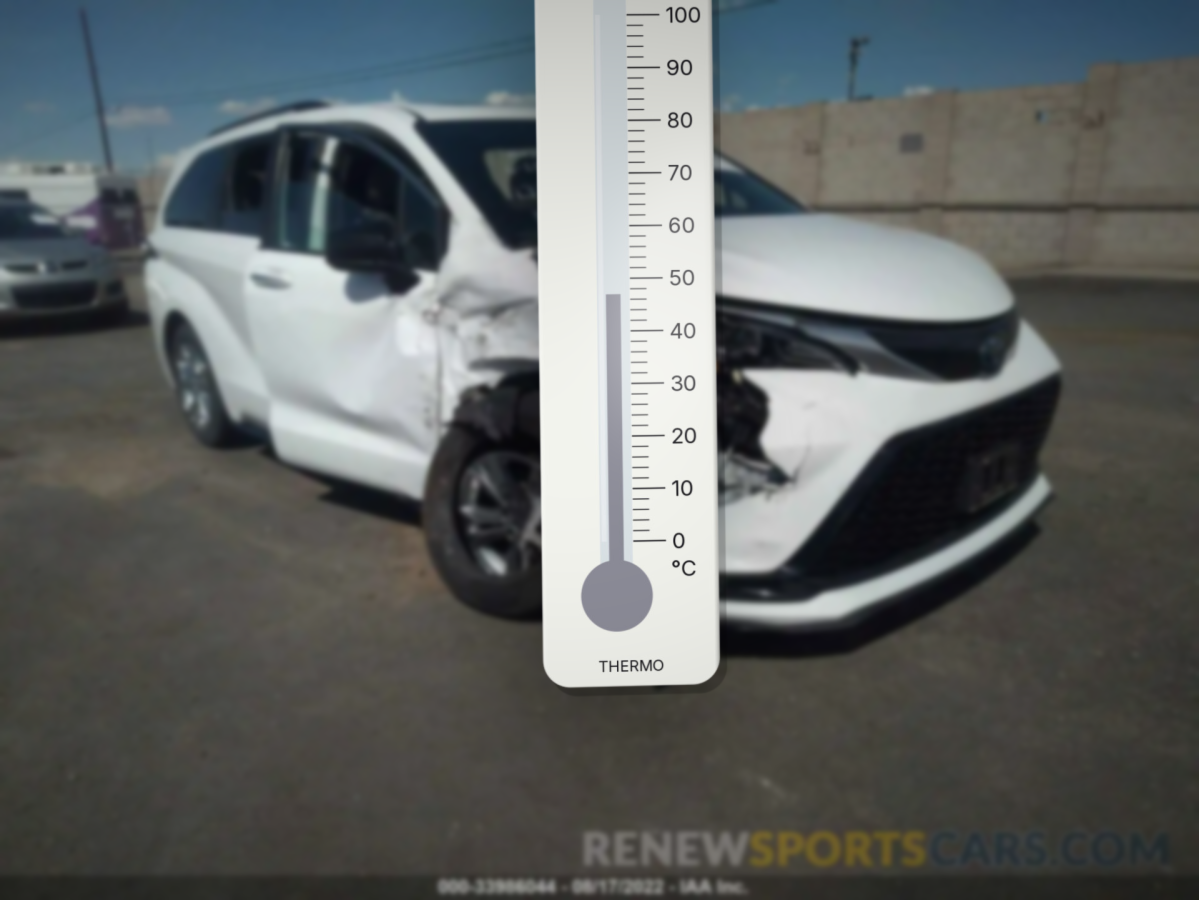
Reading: 47 °C
